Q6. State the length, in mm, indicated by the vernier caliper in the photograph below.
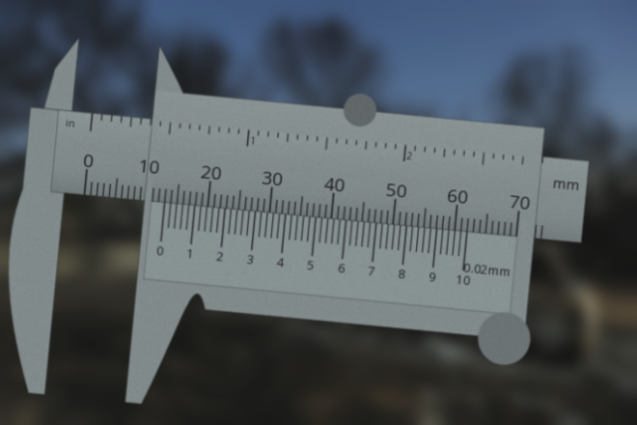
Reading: 13.0 mm
